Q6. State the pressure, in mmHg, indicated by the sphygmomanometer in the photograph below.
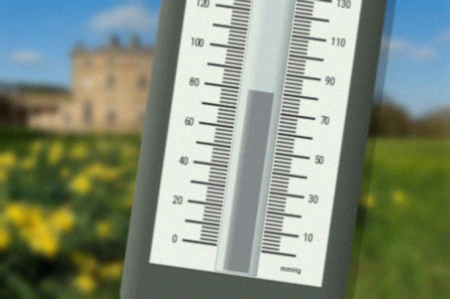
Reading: 80 mmHg
